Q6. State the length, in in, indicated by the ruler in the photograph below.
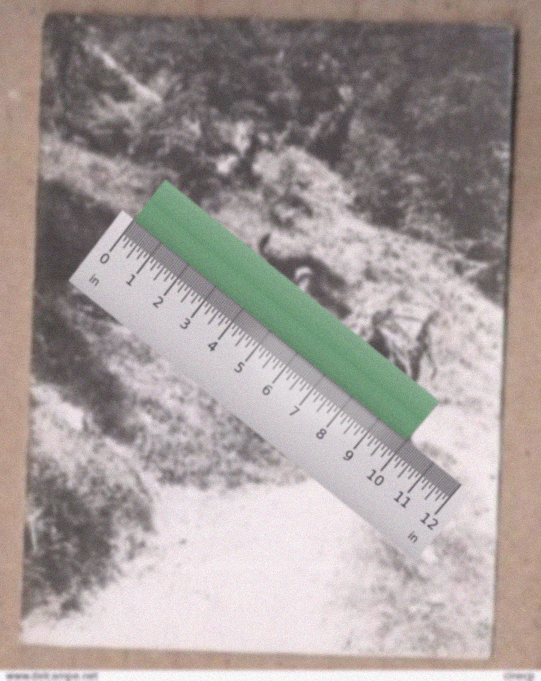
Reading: 10 in
